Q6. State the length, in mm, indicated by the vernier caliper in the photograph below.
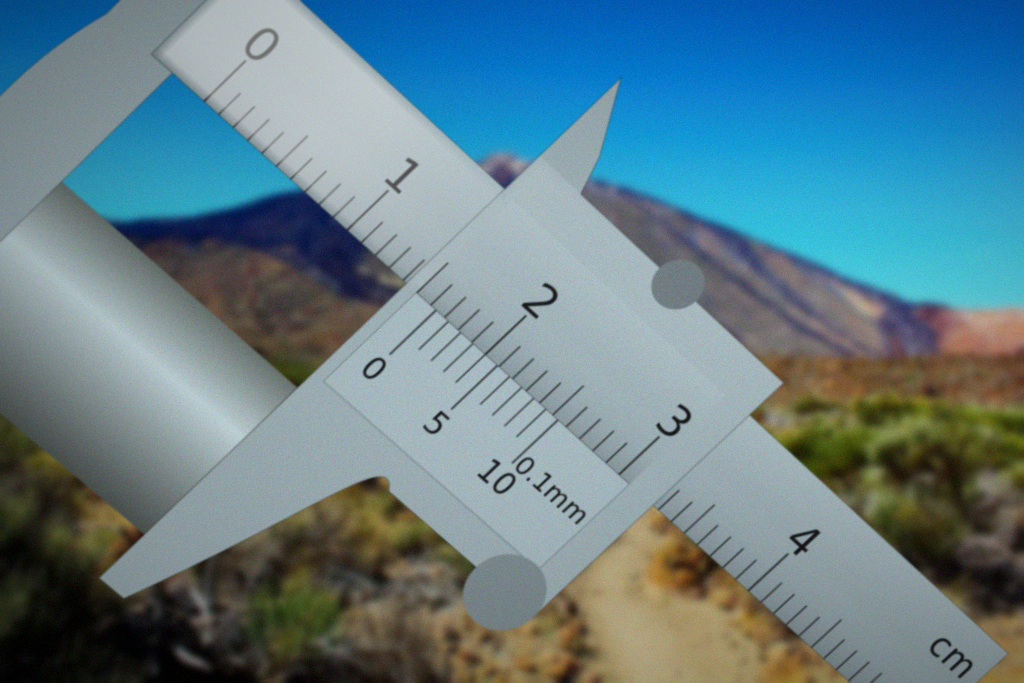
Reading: 16.4 mm
